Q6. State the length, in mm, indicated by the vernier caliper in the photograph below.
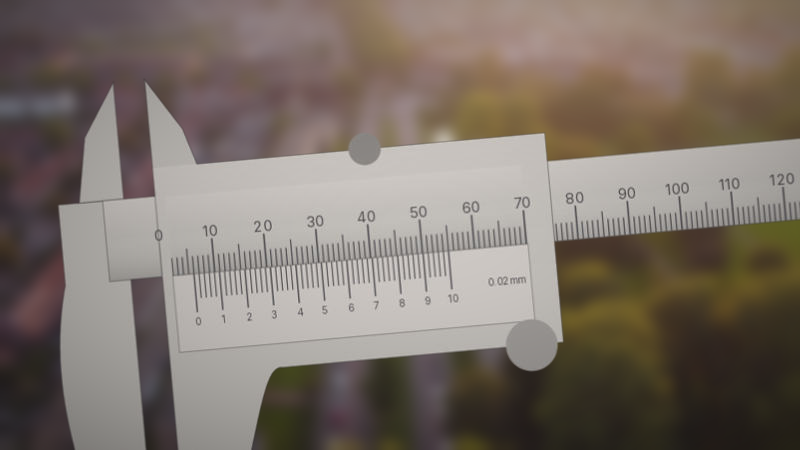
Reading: 6.0 mm
